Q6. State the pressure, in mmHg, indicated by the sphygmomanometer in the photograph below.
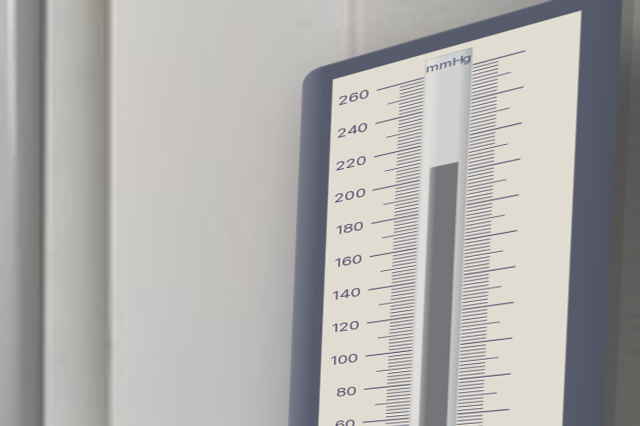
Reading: 206 mmHg
